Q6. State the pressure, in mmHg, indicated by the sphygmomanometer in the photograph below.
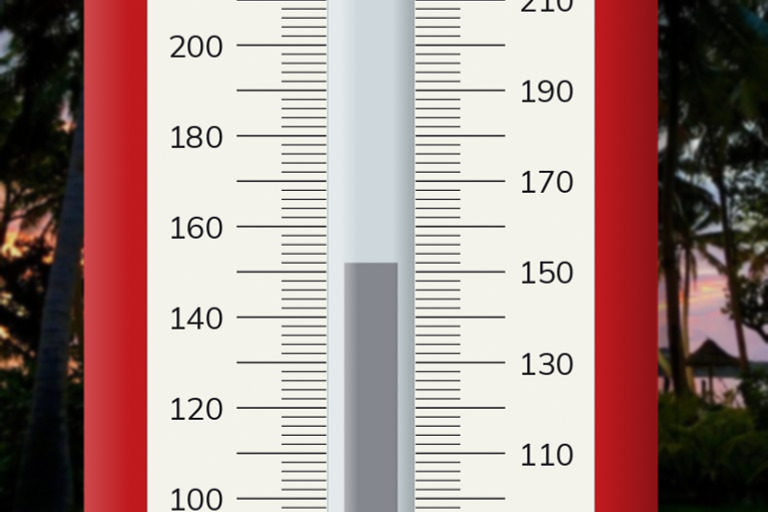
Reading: 152 mmHg
